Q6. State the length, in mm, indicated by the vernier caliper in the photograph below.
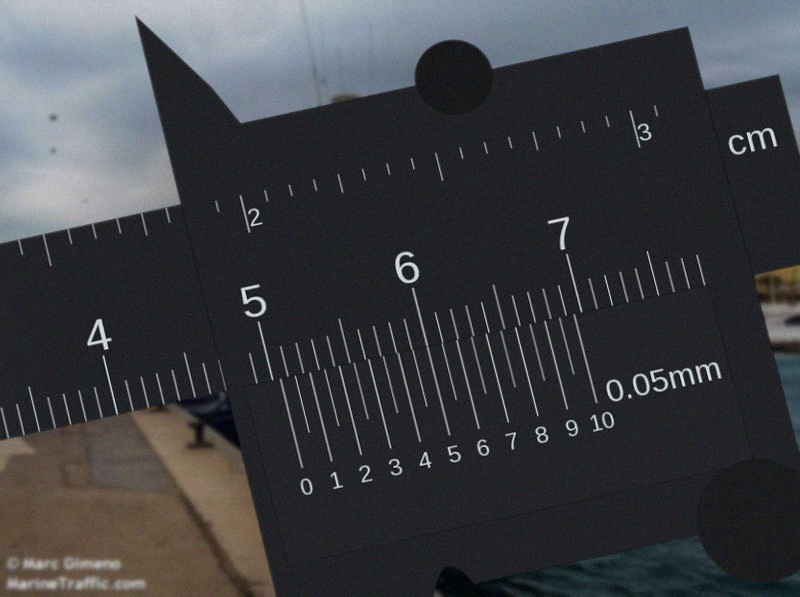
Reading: 50.5 mm
